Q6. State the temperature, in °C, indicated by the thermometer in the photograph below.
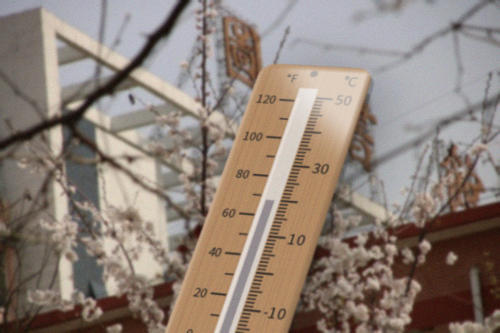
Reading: 20 °C
